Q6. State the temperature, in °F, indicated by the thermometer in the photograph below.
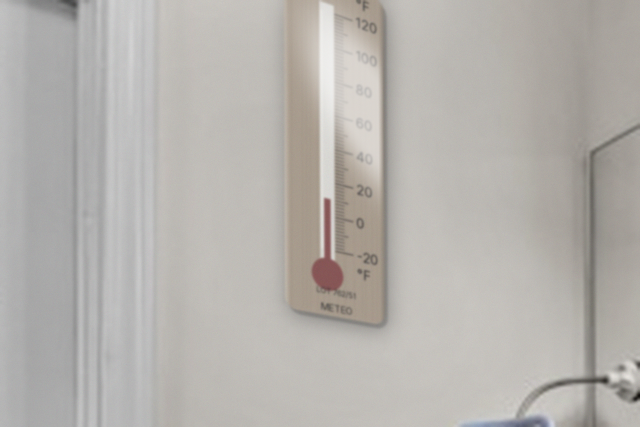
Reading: 10 °F
